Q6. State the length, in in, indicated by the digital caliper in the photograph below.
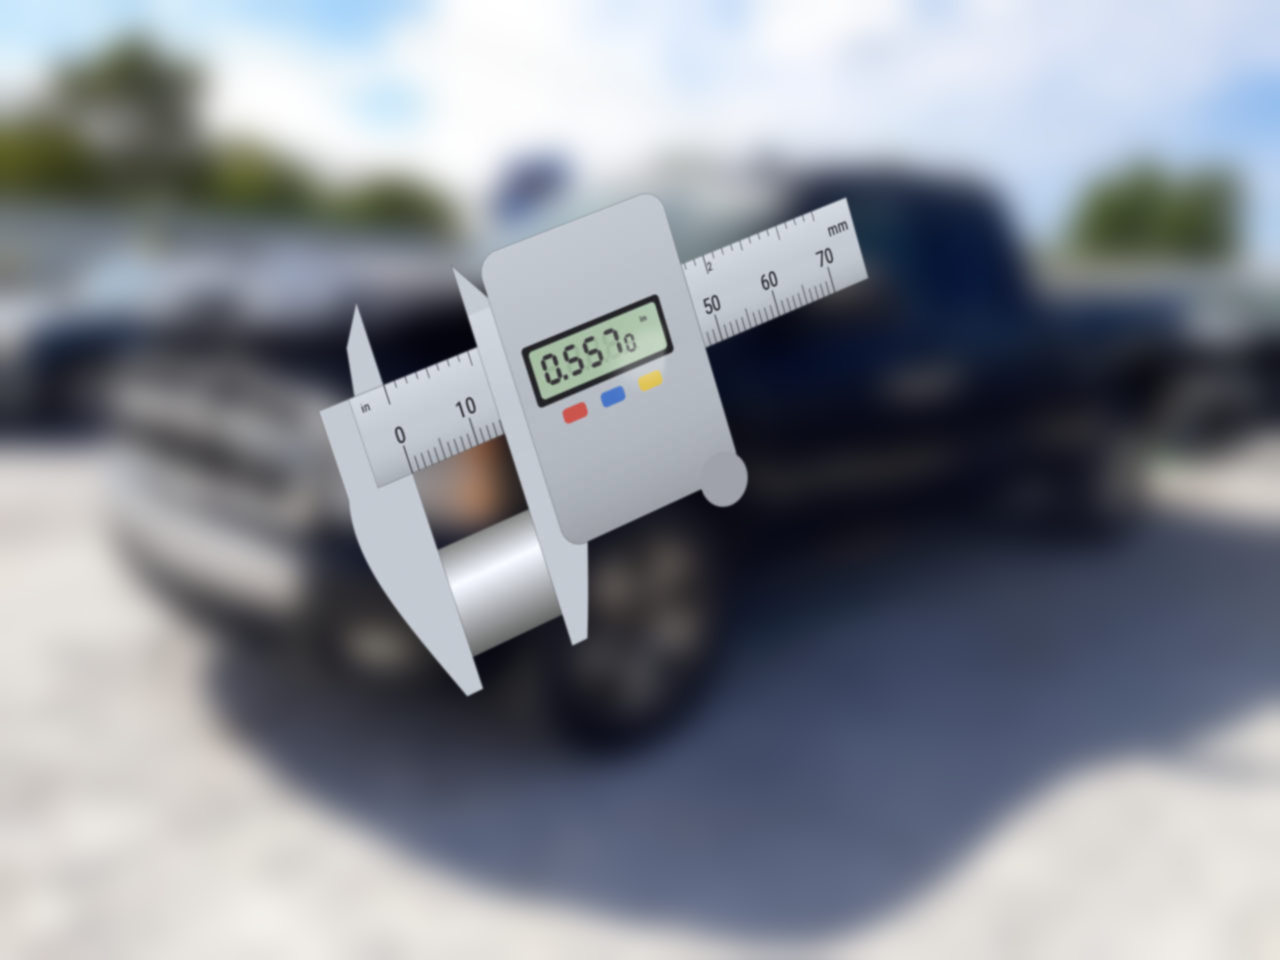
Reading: 0.5570 in
